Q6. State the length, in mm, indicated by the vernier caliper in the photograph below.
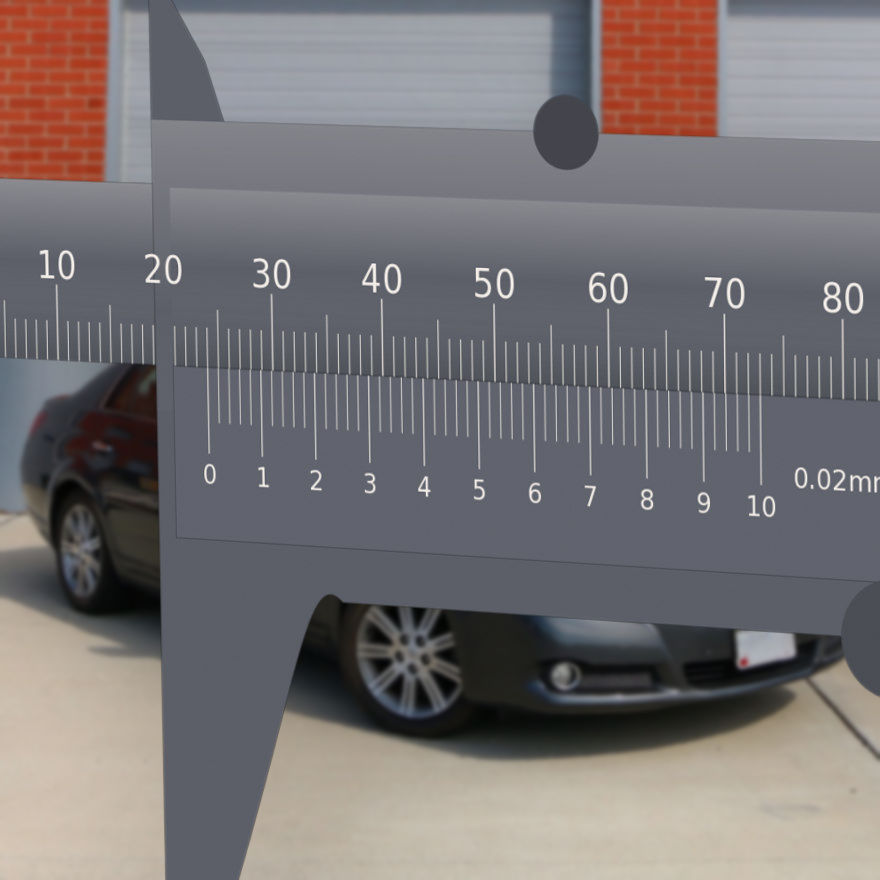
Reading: 24.0 mm
